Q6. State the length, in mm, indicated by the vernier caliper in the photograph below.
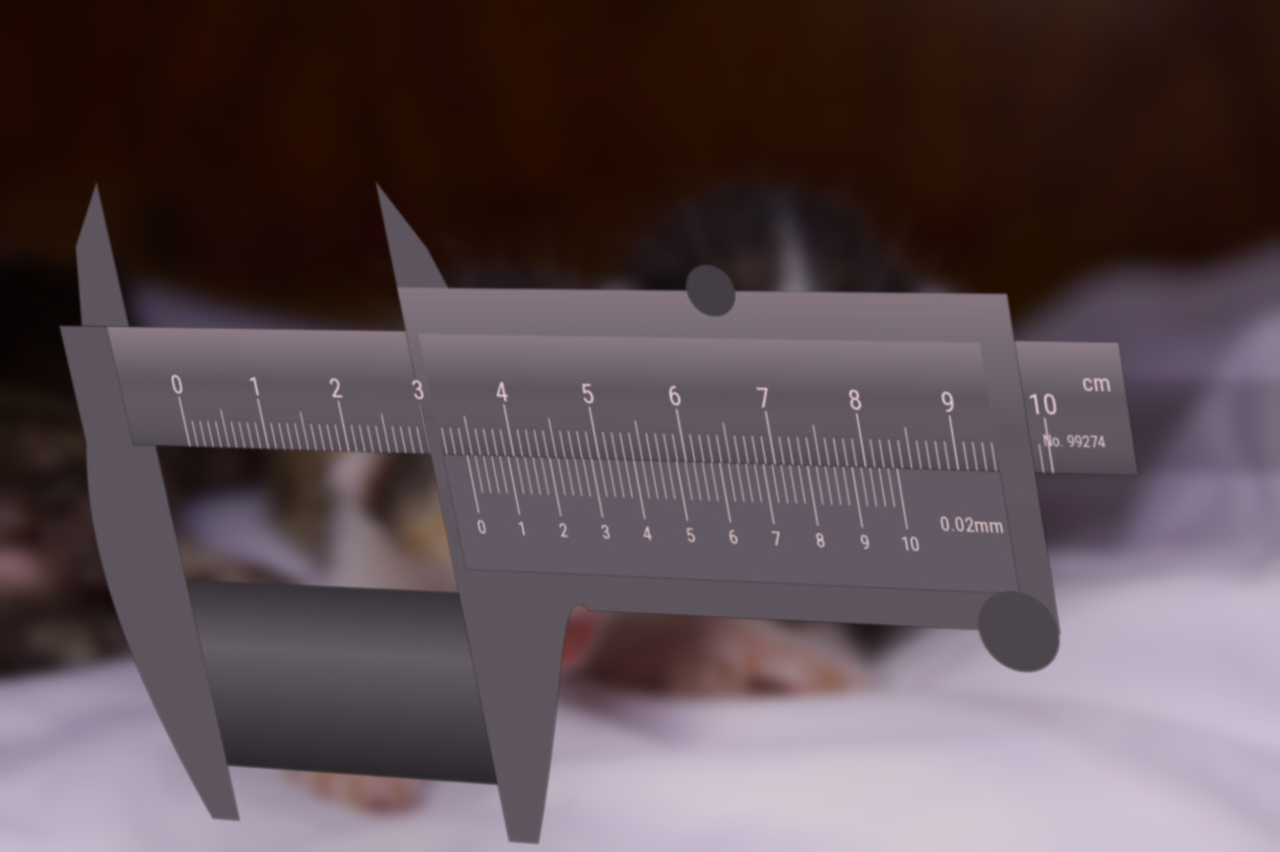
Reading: 34.4 mm
